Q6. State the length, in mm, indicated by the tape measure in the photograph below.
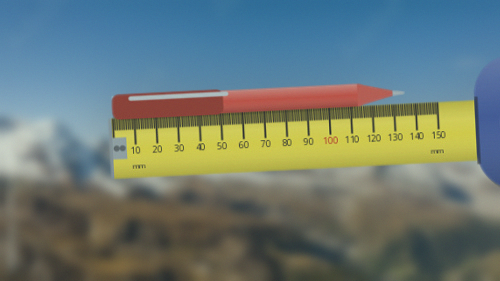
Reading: 135 mm
